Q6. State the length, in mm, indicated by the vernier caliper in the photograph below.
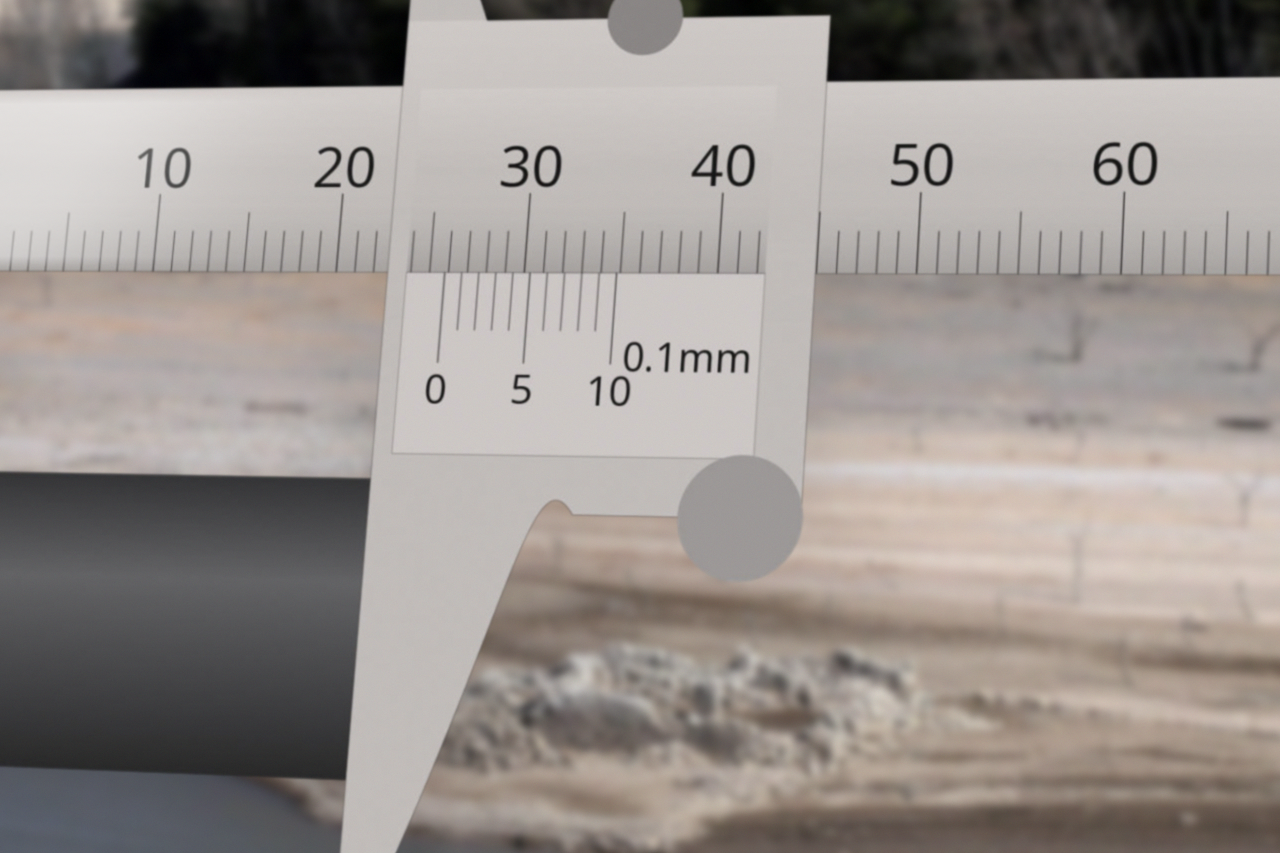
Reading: 25.8 mm
